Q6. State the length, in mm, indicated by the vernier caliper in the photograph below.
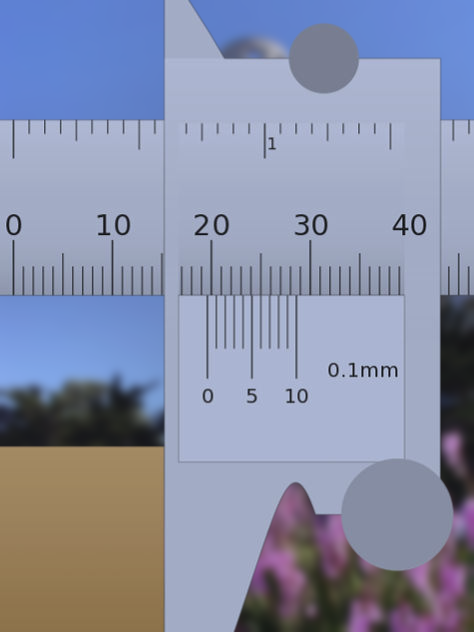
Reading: 19.6 mm
